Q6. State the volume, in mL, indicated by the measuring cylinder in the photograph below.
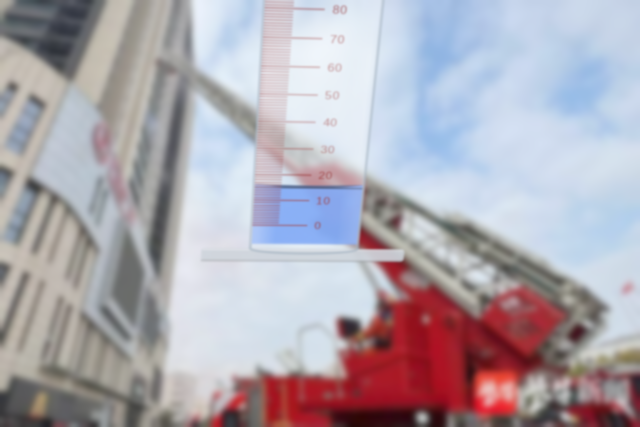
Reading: 15 mL
